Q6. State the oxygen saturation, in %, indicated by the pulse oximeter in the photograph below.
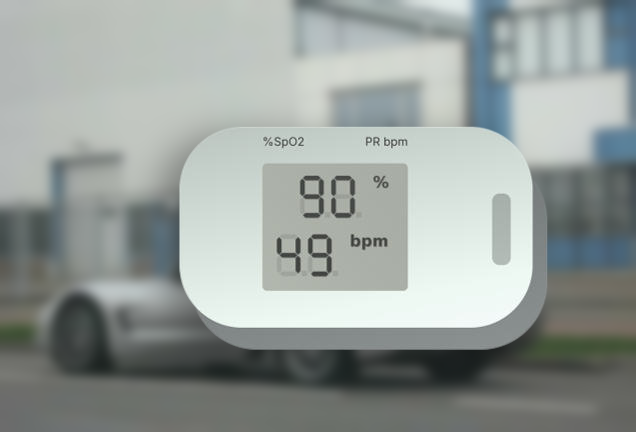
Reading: 90 %
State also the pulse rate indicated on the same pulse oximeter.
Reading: 49 bpm
